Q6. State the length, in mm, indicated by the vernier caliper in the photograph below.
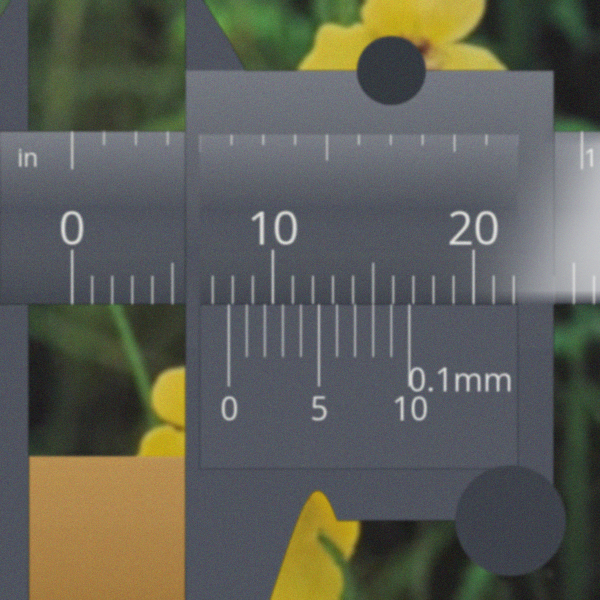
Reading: 7.8 mm
